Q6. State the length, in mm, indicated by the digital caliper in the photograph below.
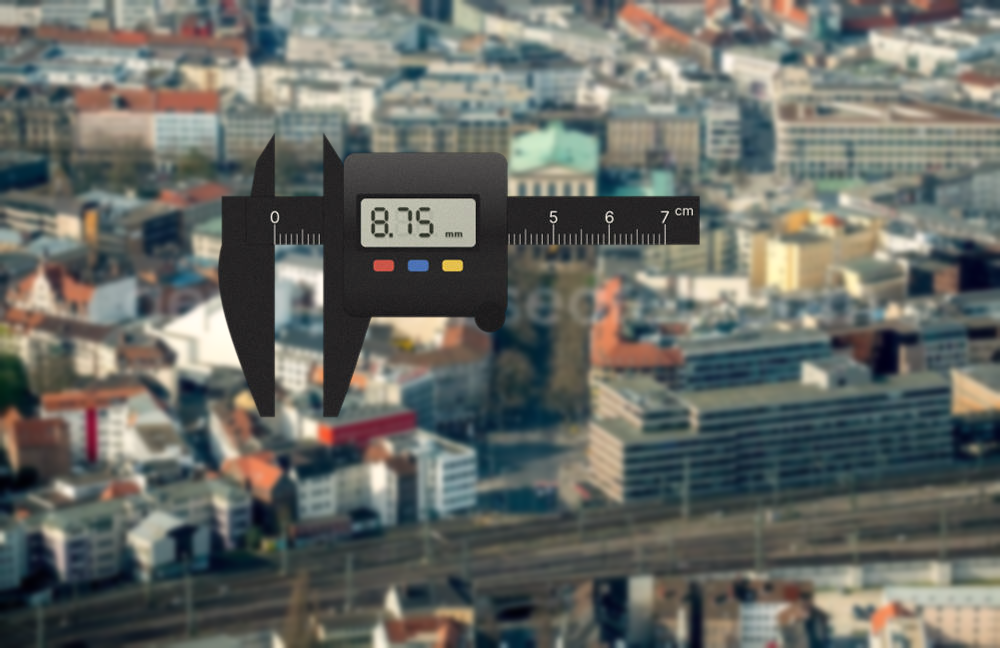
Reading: 8.75 mm
